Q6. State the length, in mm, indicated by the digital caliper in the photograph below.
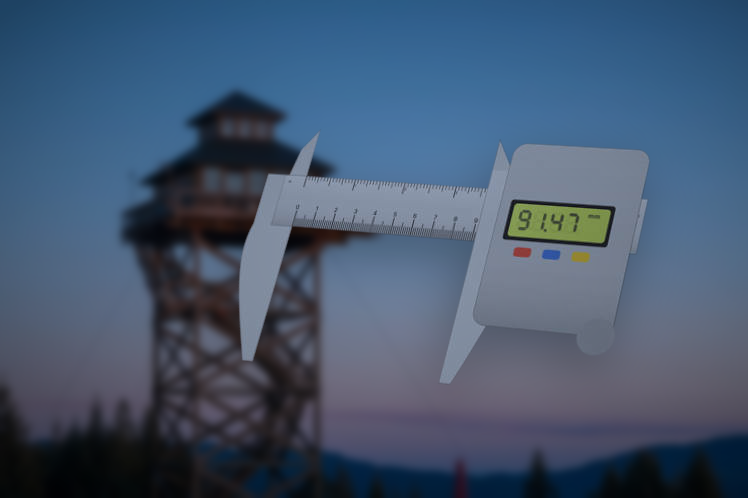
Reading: 91.47 mm
